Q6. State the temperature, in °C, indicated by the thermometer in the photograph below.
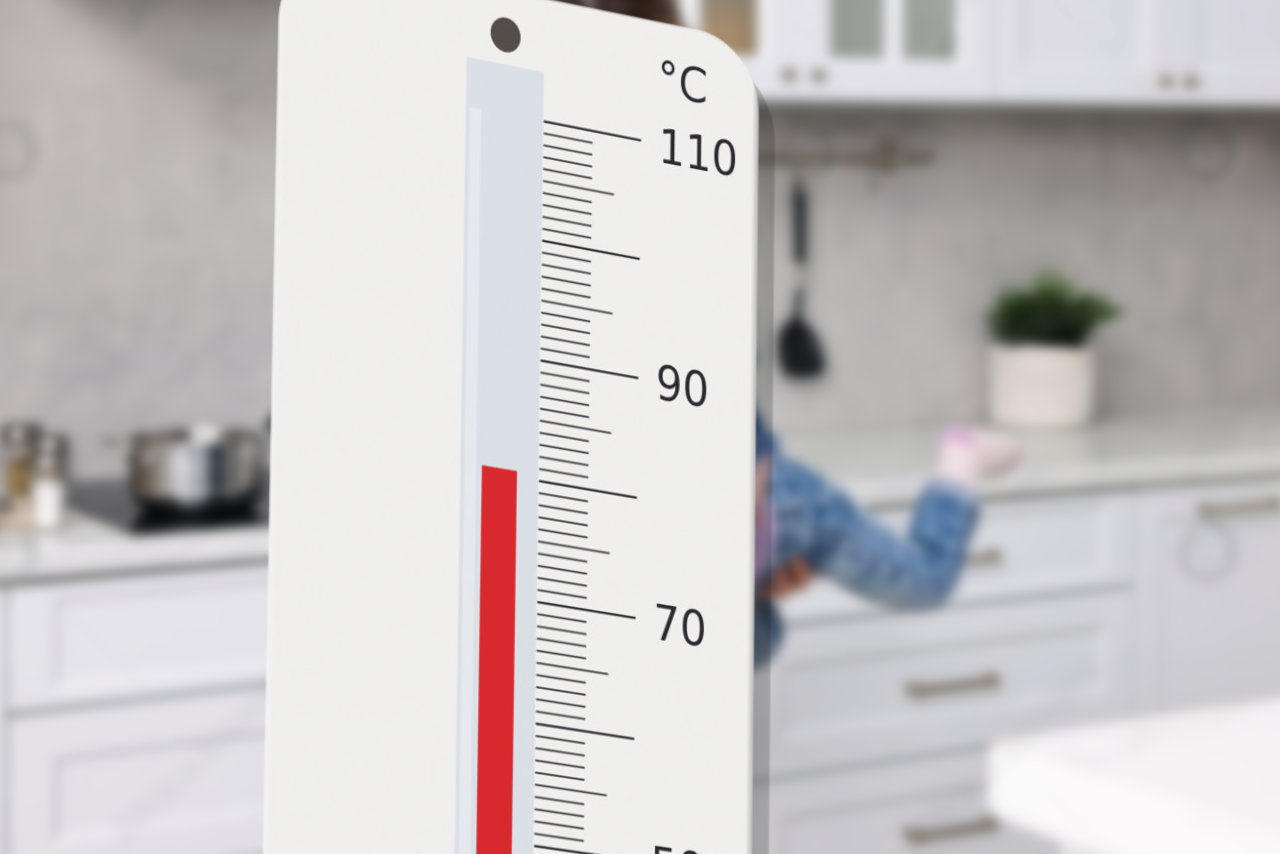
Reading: 80.5 °C
